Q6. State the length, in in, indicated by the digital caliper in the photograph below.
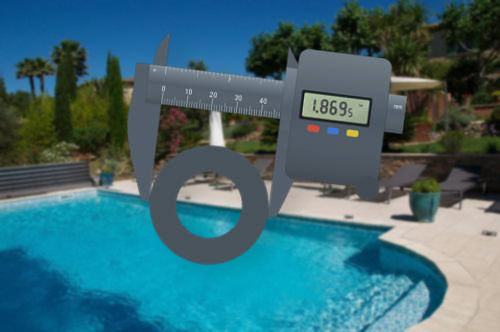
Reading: 1.8695 in
